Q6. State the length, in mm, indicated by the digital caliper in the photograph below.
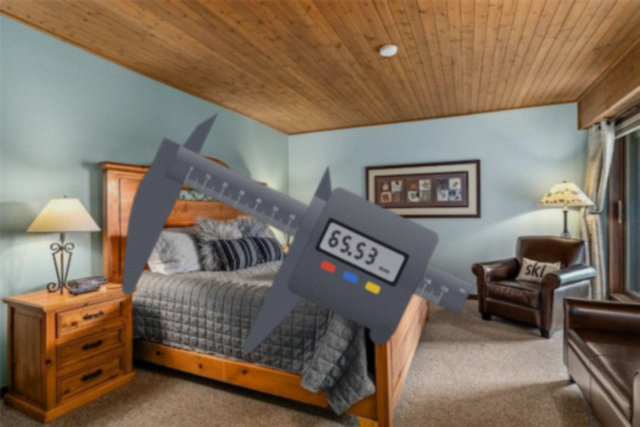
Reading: 65.53 mm
